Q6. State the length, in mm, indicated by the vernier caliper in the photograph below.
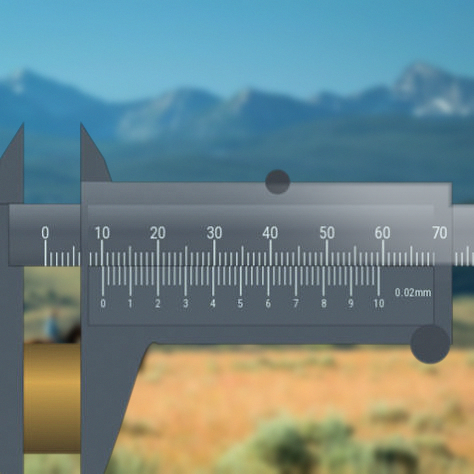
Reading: 10.2 mm
